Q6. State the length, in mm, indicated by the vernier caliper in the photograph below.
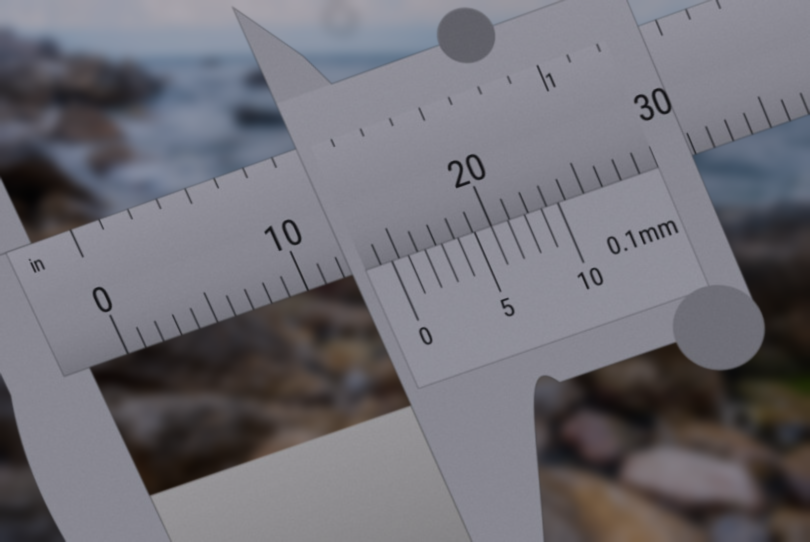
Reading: 14.6 mm
